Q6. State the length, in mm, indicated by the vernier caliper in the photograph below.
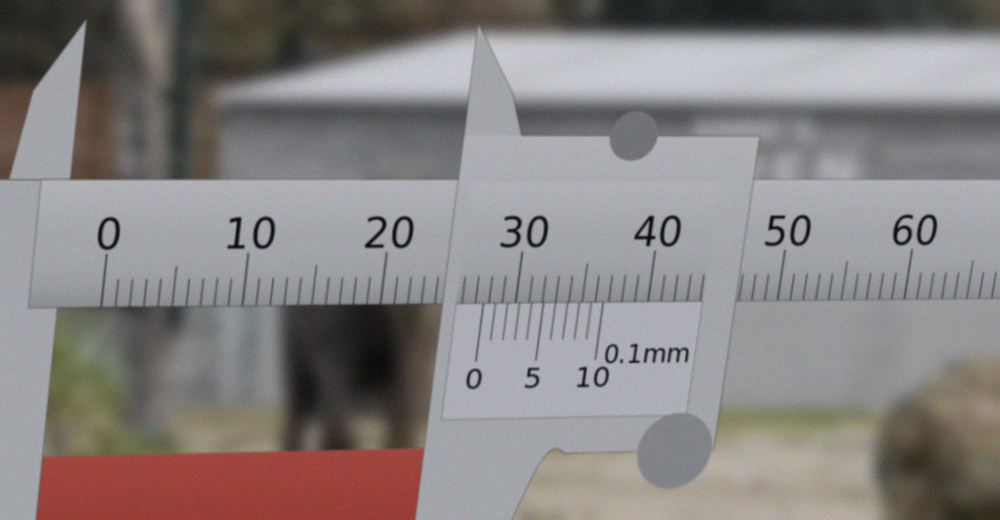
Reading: 27.6 mm
